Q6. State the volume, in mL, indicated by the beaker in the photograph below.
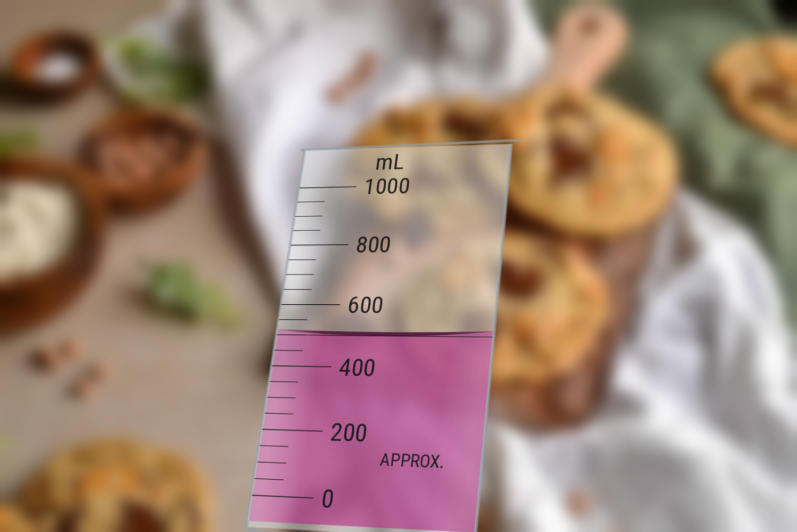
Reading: 500 mL
